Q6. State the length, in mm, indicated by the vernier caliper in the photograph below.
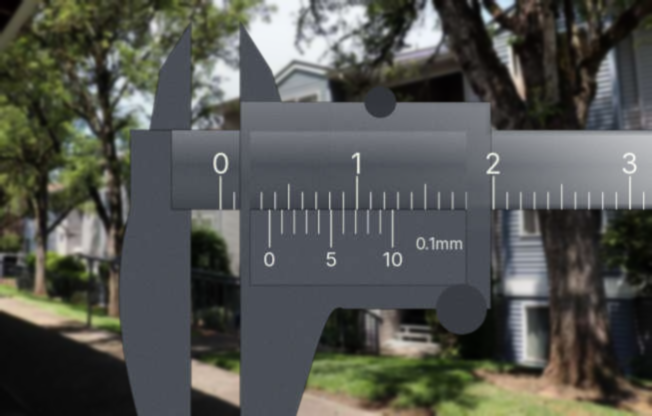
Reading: 3.6 mm
